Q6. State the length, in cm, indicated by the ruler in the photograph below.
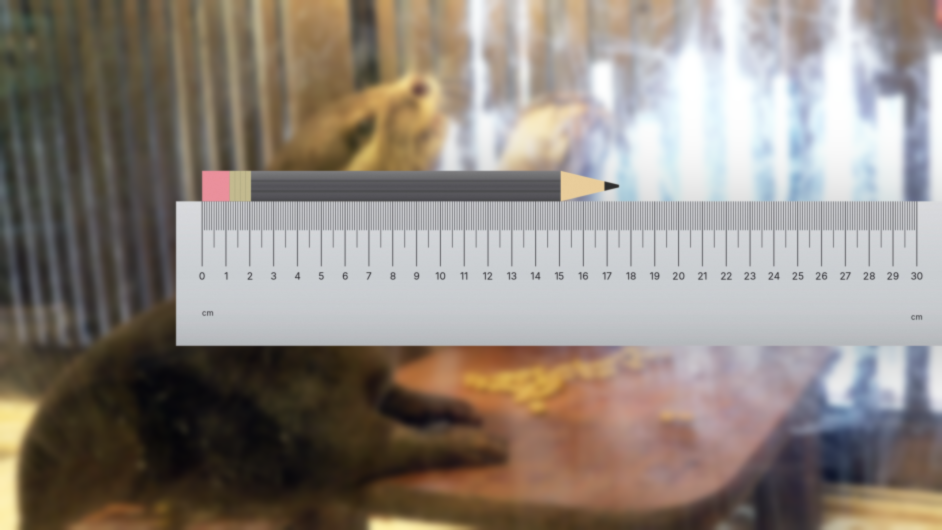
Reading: 17.5 cm
